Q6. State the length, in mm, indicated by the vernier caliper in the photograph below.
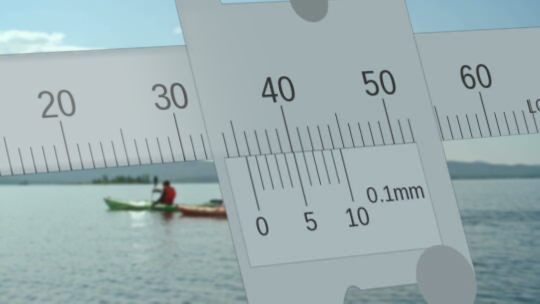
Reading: 35.6 mm
